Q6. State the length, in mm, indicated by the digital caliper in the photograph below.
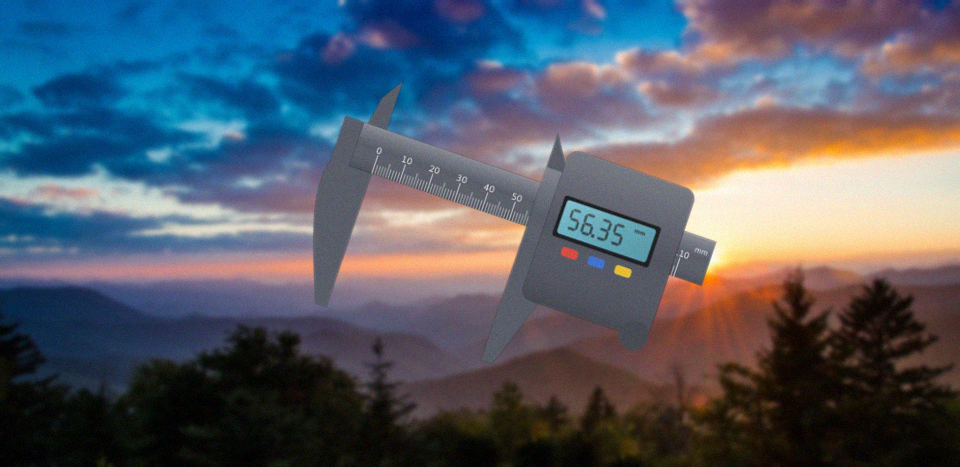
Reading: 56.35 mm
